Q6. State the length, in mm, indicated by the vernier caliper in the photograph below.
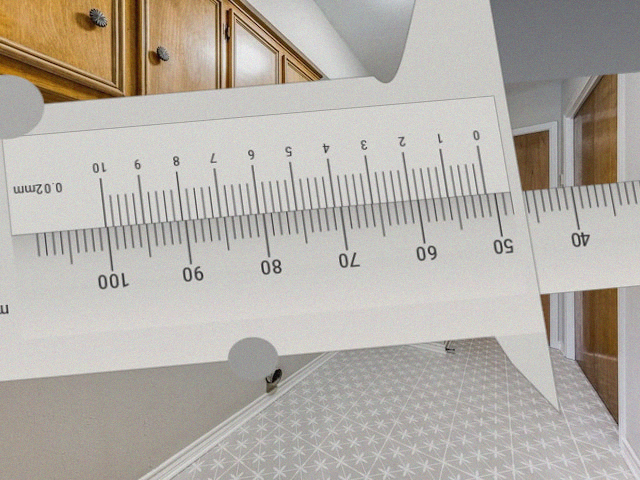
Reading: 51.2 mm
